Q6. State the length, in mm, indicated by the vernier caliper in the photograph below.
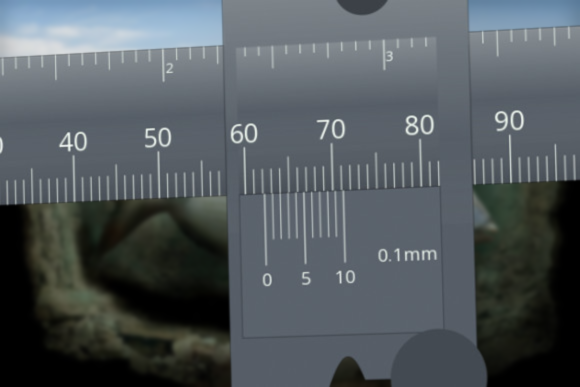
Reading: 62.2 mm
